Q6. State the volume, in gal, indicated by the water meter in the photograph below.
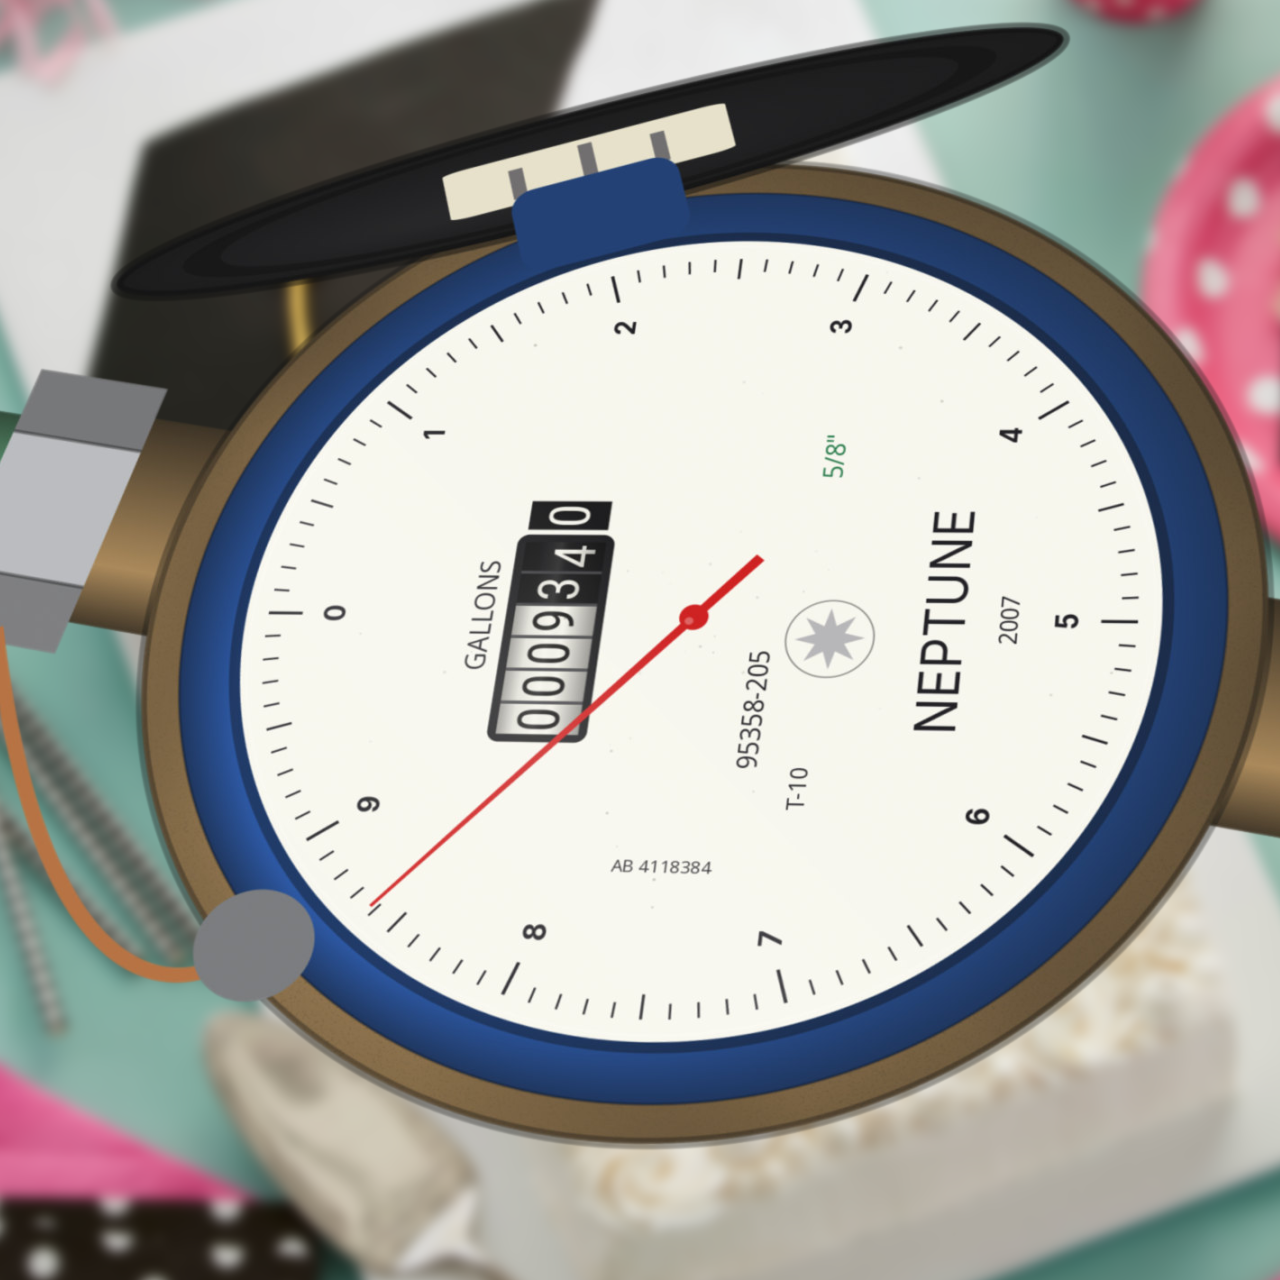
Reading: 9338.6 gal
